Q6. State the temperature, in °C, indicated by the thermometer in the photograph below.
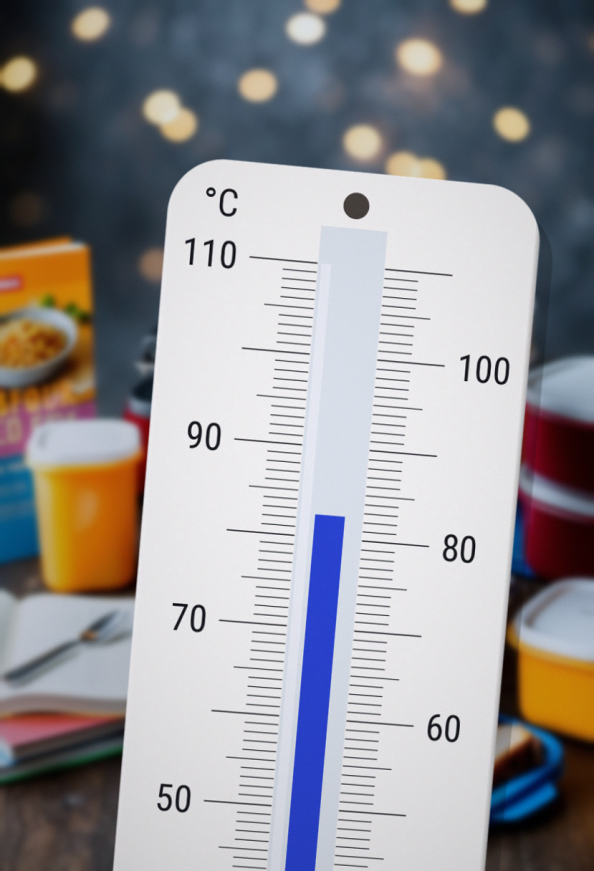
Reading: 82.5 °C
